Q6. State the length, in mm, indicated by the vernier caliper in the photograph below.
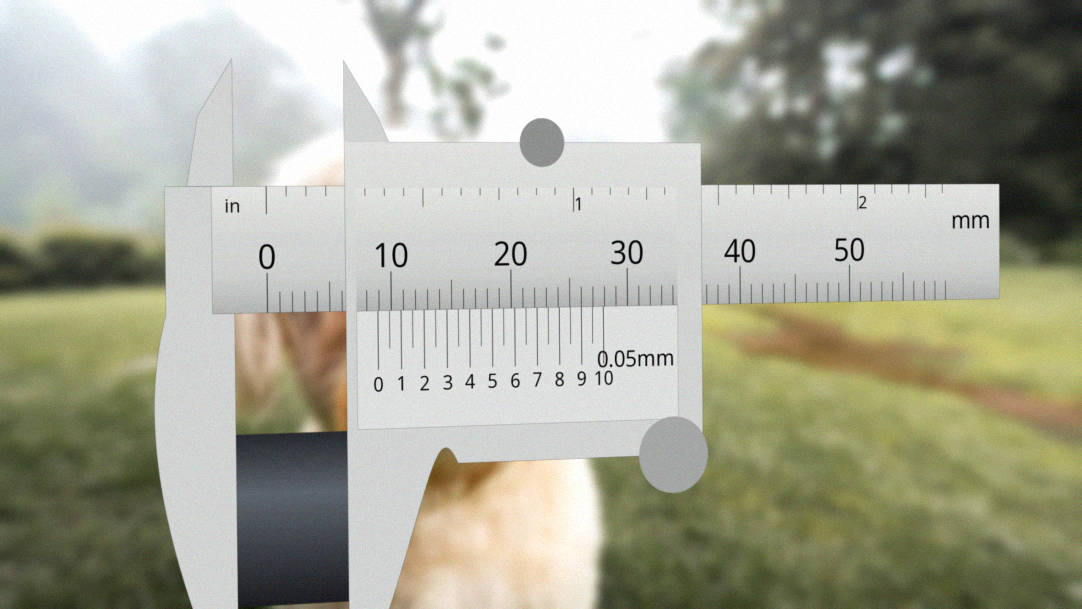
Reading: 8.9 mm
